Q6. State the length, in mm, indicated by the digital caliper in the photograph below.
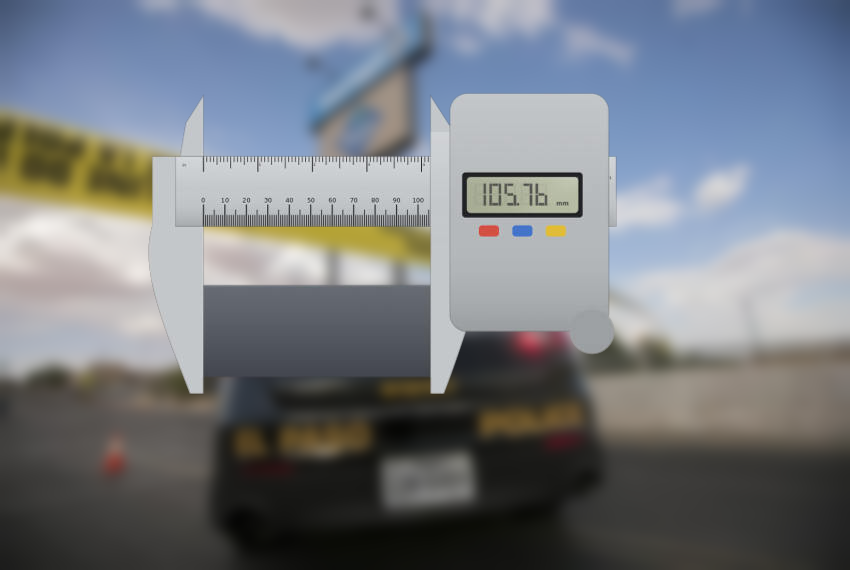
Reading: 105.76 mm
